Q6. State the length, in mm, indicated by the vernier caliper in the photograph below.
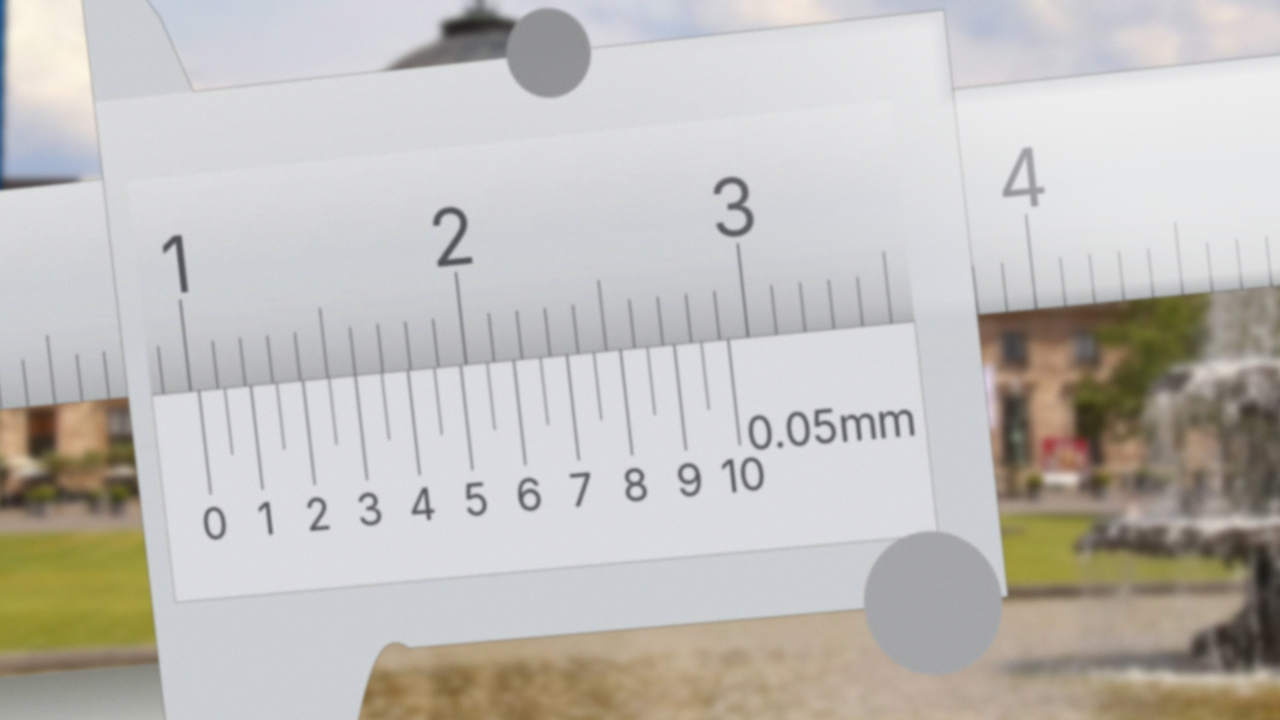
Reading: 10.3 mm
